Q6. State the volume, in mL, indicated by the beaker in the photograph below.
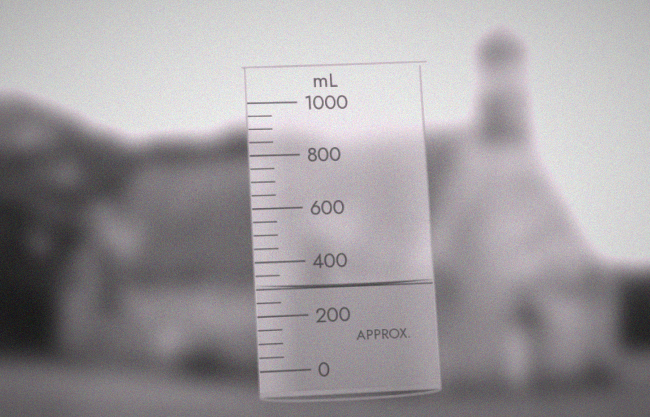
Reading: 300 mL
